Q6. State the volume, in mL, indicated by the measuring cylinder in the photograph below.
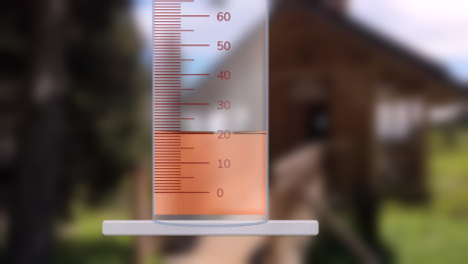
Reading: 20 mL
